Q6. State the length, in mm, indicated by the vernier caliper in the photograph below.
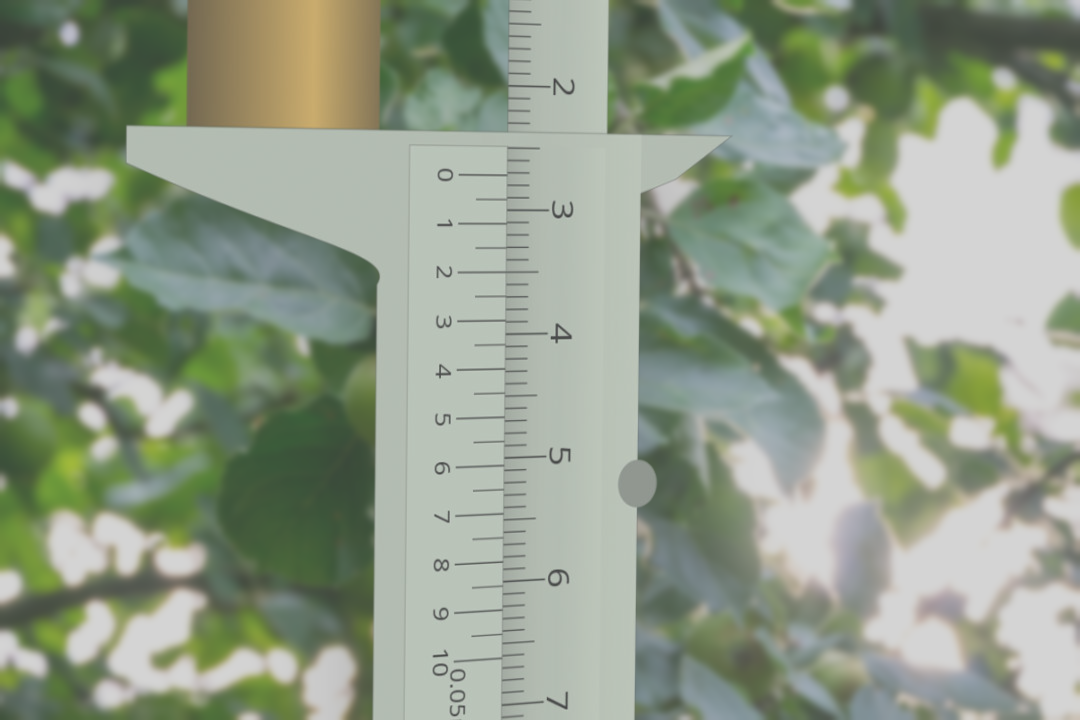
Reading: 27.2 mm
